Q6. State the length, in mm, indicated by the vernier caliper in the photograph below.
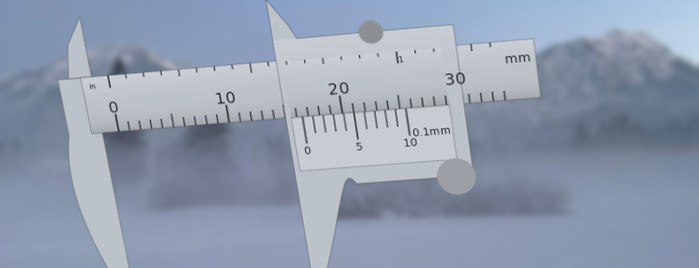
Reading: 16.5 mm
